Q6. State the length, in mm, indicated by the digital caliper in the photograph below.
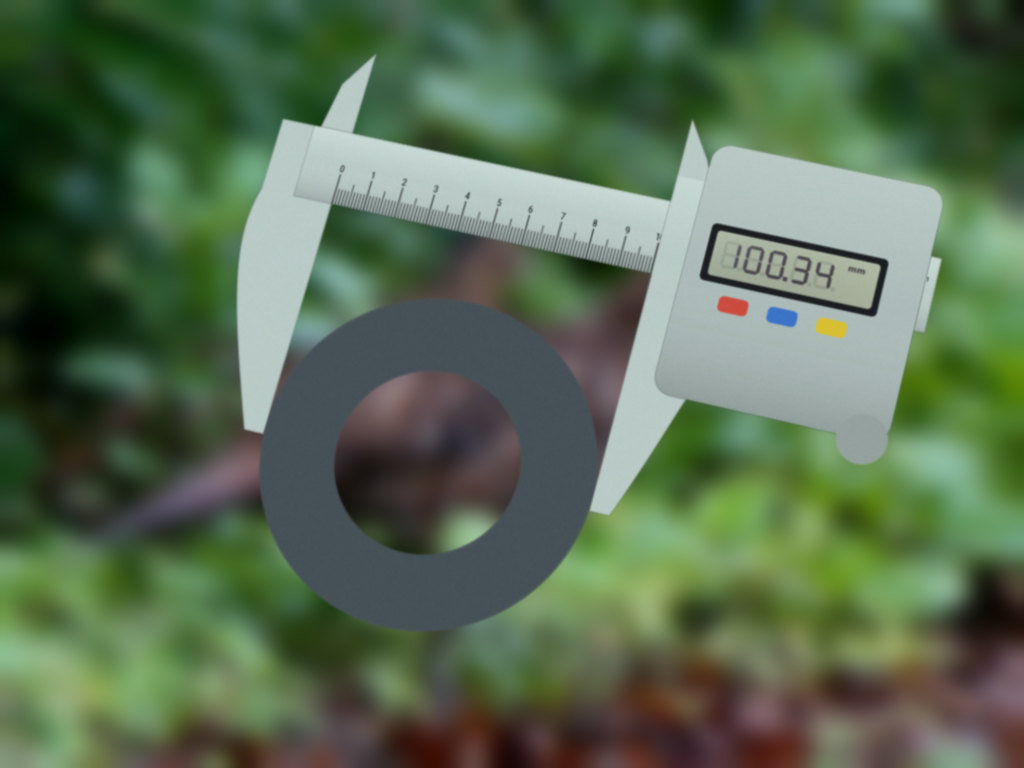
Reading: 100.34 mm
